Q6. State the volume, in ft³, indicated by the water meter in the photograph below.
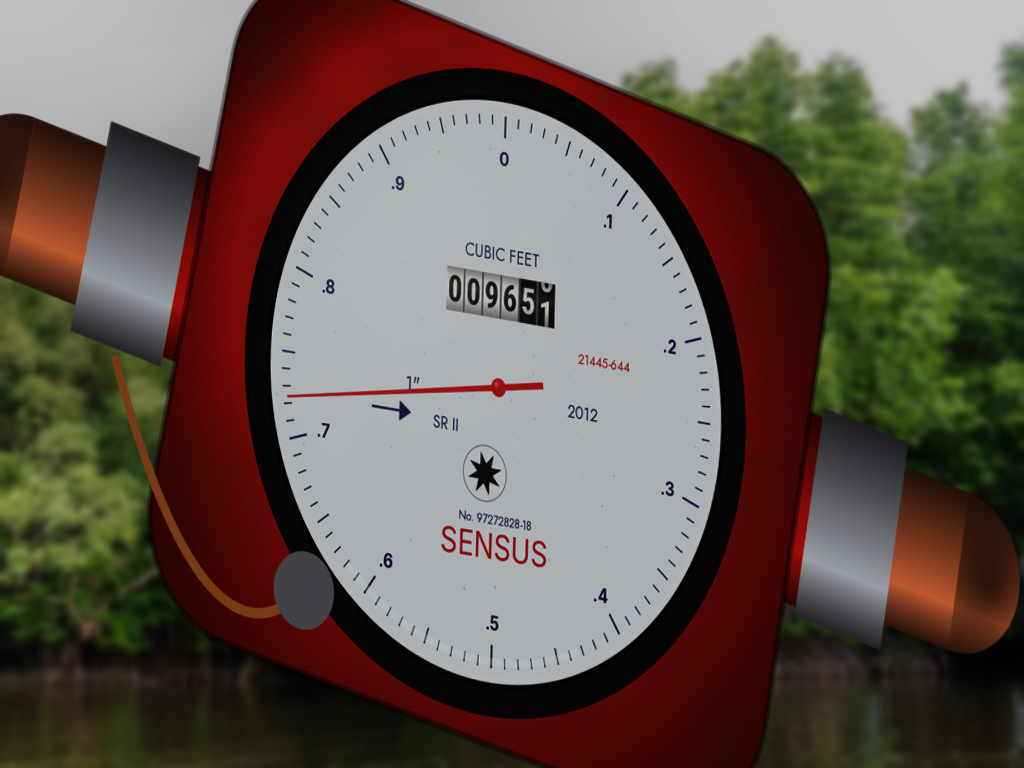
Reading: 9650.72 ft³
